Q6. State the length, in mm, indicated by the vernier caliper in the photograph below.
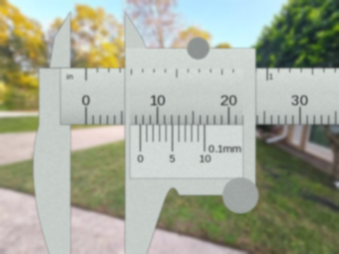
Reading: 7.6 mm
